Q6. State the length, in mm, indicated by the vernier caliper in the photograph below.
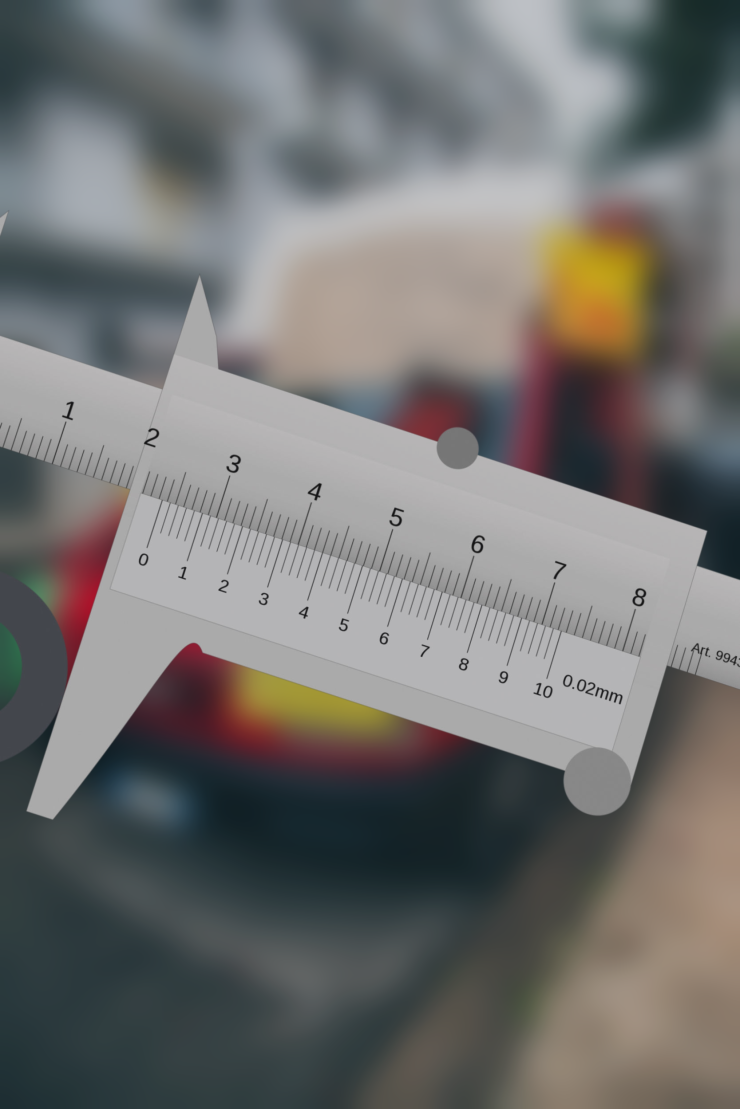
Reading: 23.4 mm
